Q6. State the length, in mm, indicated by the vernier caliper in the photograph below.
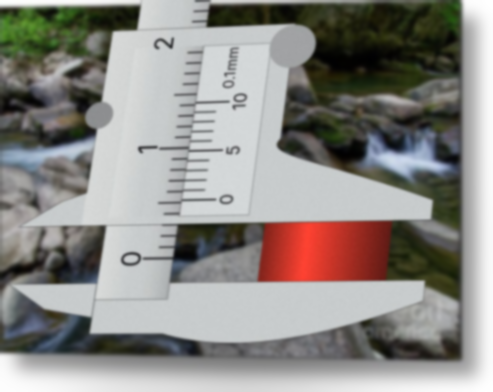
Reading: 5.2 mm
